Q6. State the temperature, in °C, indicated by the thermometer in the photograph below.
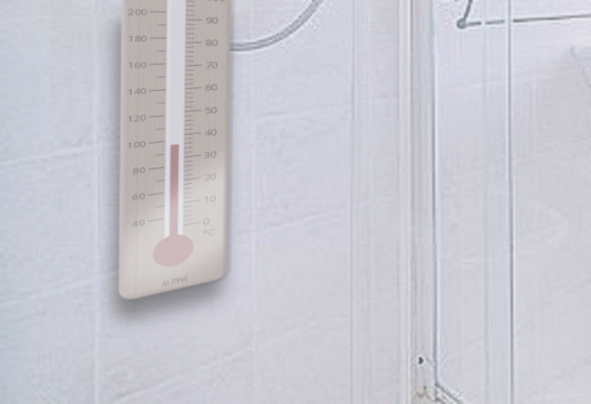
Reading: 36 °C
